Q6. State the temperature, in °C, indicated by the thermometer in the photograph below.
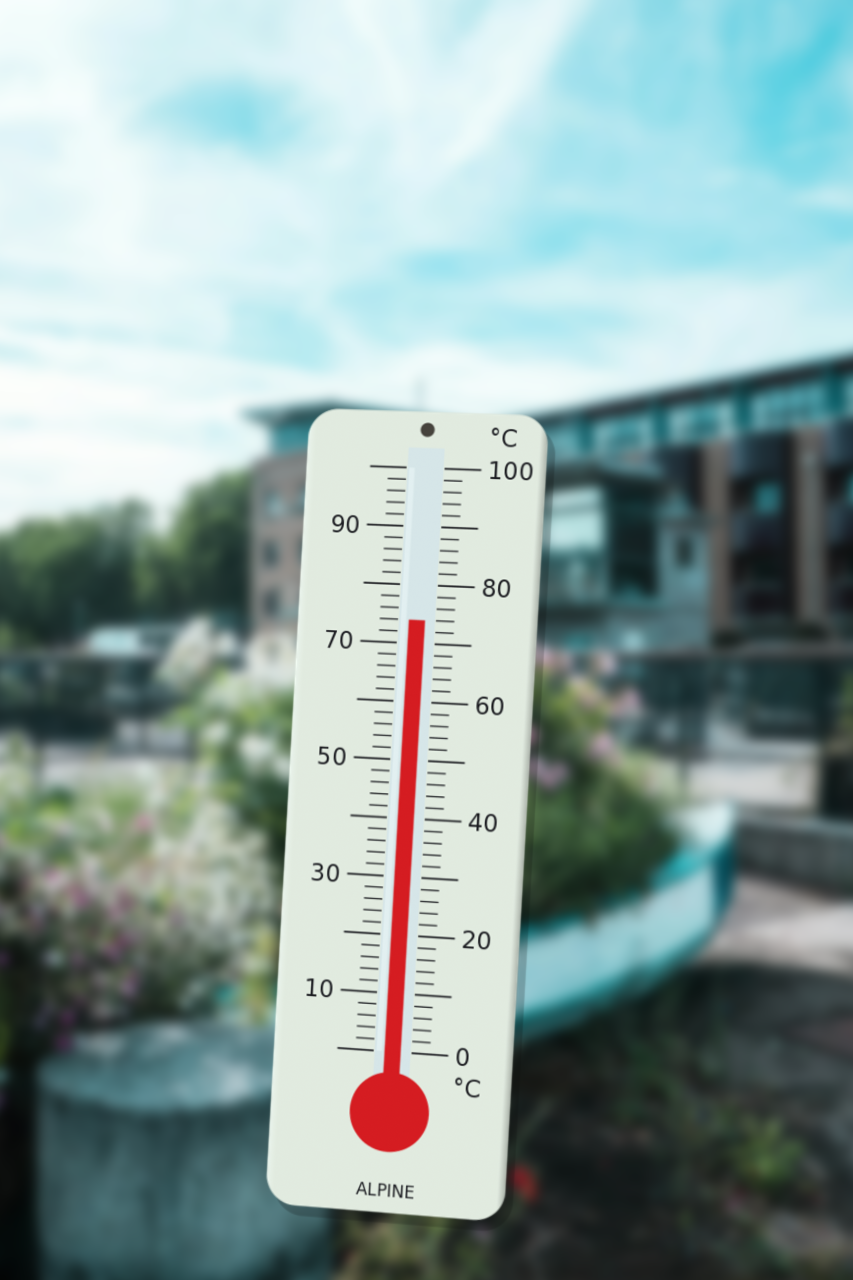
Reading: 74 °C
